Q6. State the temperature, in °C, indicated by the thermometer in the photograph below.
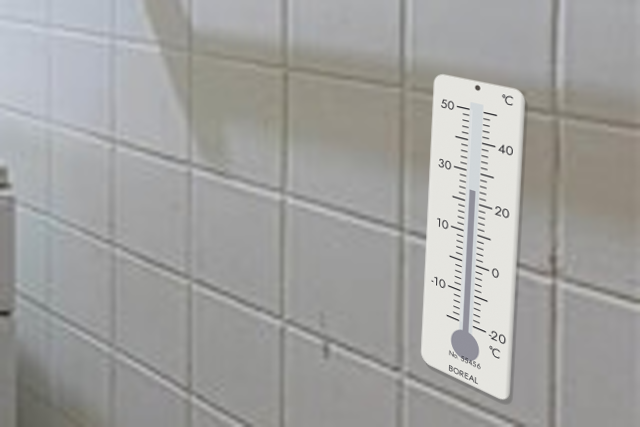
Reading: 24 °C
